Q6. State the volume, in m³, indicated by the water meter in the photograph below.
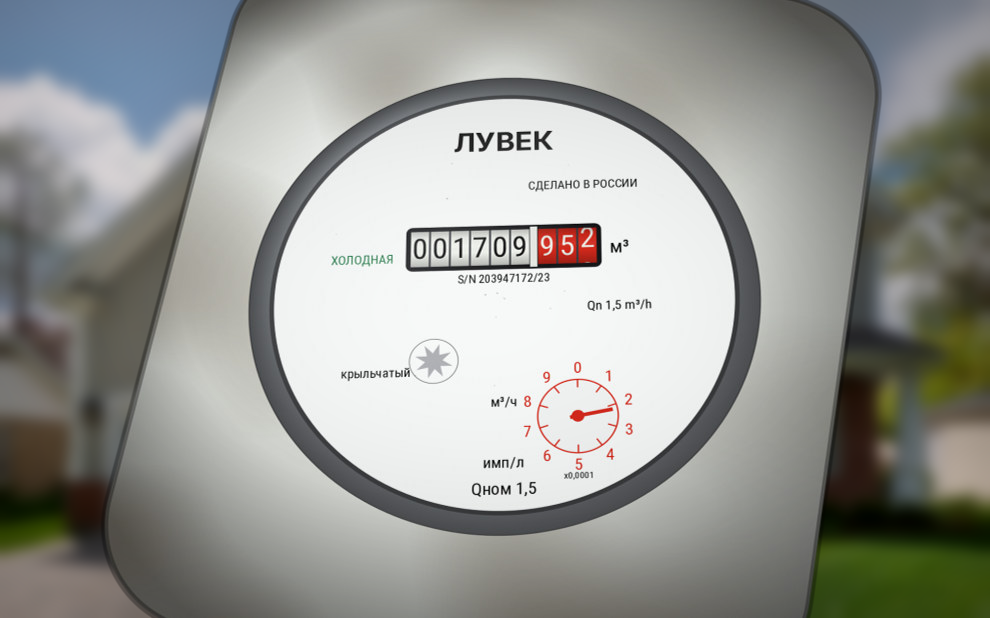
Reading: 1709.9522 m³
